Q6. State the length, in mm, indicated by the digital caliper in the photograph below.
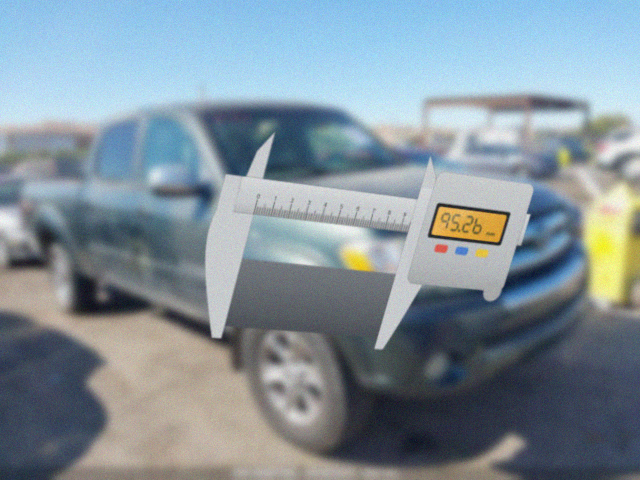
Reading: 95.26 mm
